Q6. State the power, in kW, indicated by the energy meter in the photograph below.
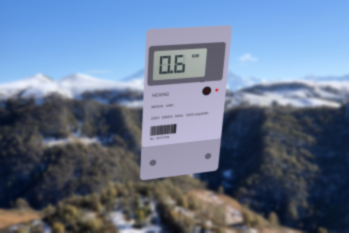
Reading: 0.6 kW
